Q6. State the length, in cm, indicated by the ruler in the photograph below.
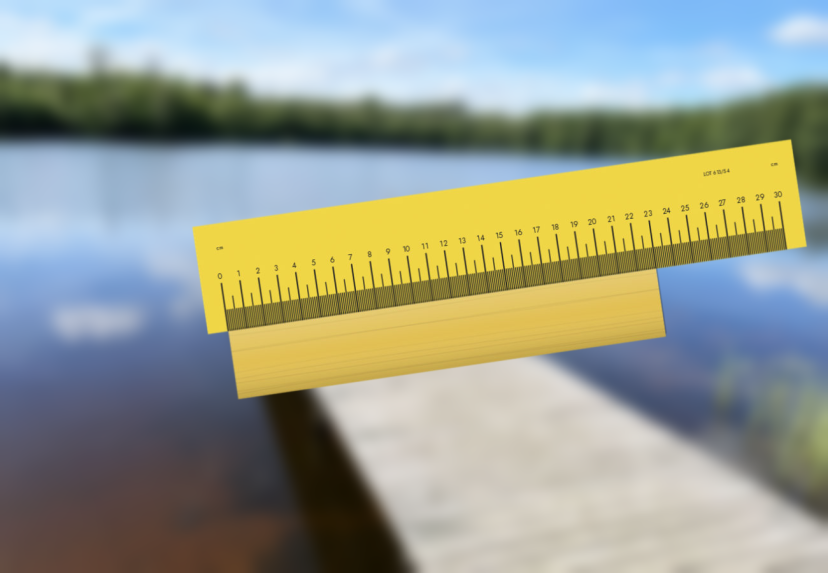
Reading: 23 cm
